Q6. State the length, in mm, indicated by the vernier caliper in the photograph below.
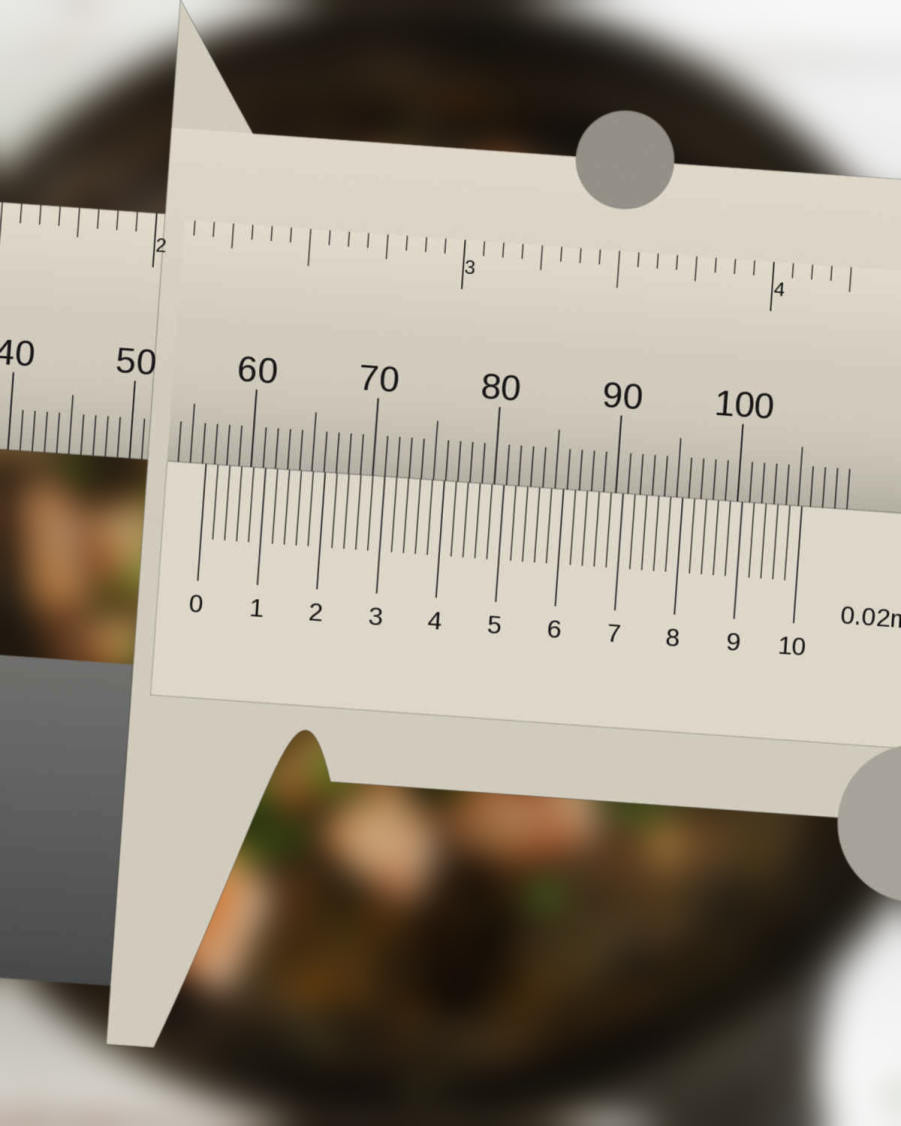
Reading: 56.3 mm
